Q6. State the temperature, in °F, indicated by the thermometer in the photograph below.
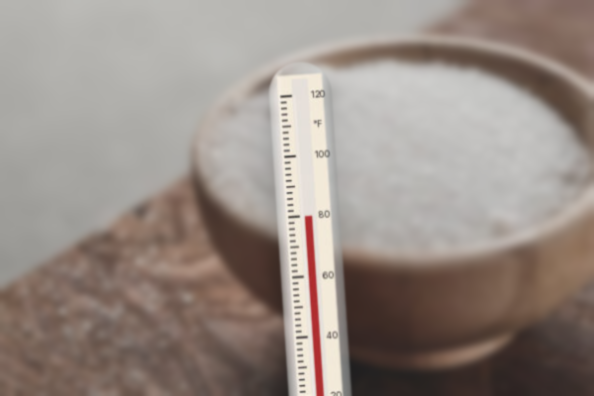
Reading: 80 °F
